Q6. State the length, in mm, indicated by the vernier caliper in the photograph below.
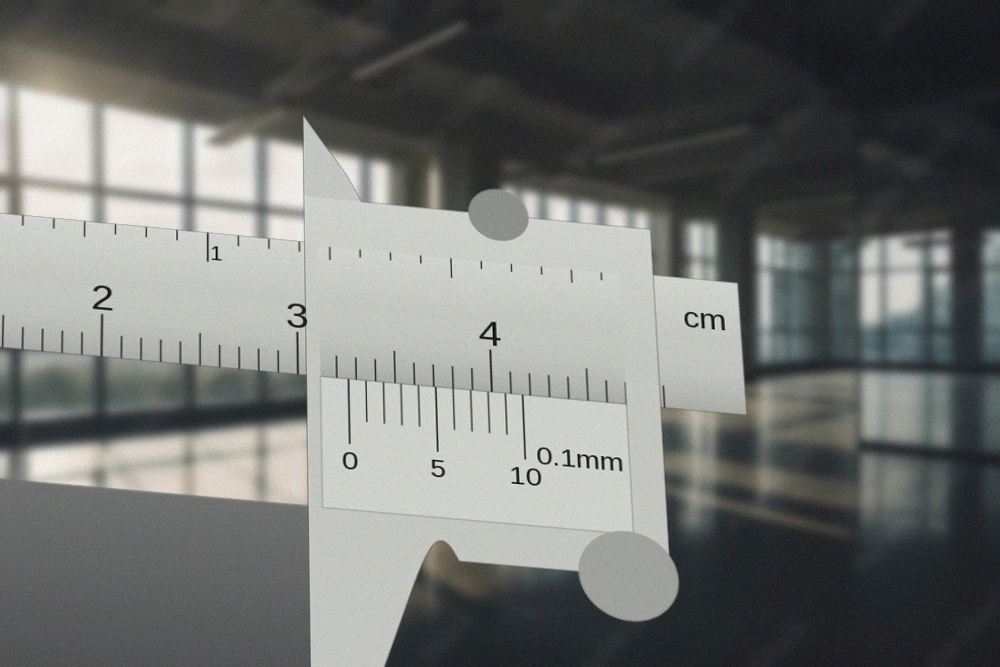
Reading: 32.6 mm
